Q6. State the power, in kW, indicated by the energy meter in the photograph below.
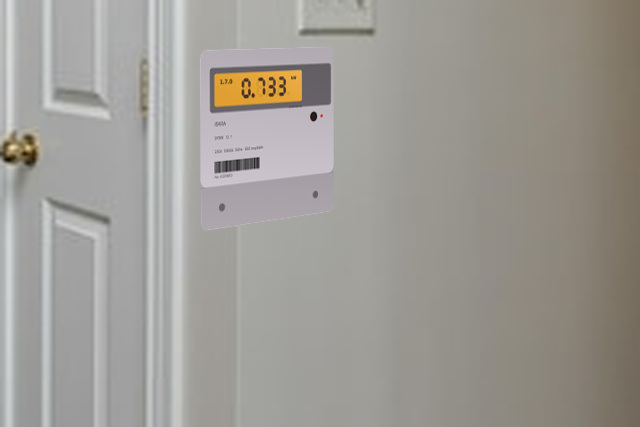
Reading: 0.733 kW
